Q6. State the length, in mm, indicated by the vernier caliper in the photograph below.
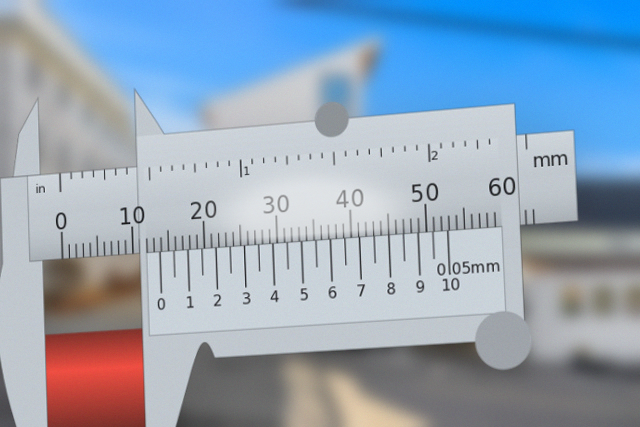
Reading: 13.8 mm
